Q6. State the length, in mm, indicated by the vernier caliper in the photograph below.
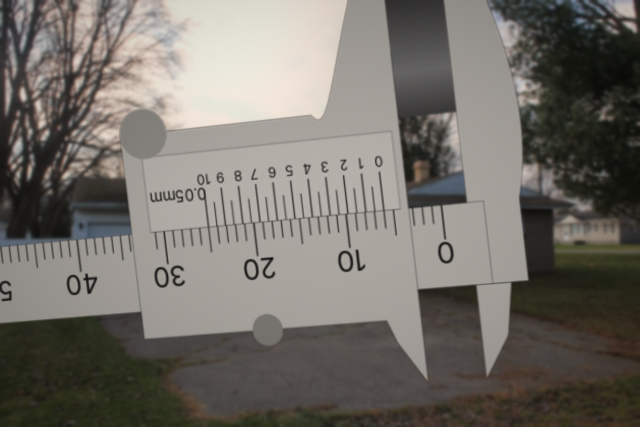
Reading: 6.0 mm
